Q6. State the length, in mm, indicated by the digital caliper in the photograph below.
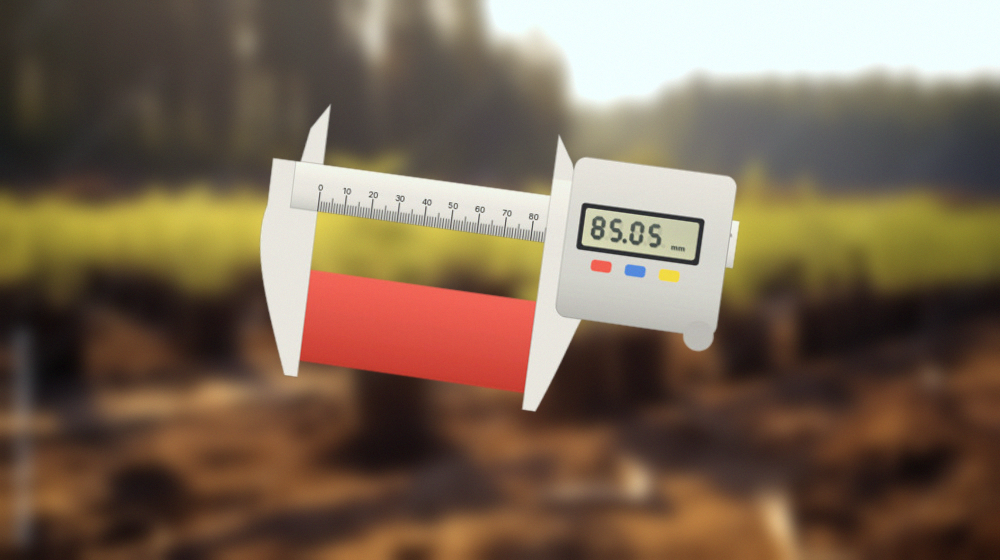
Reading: 85.05 mm
